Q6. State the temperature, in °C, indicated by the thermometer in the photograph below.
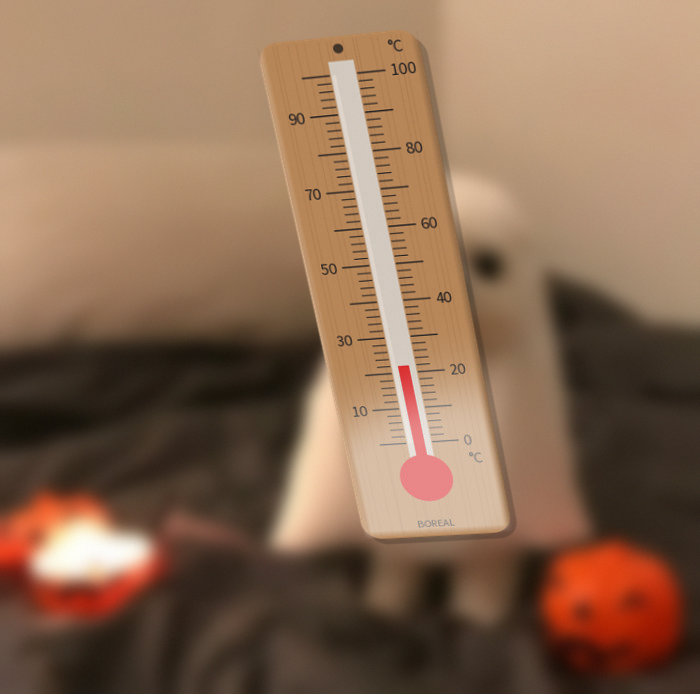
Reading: 22 °C
